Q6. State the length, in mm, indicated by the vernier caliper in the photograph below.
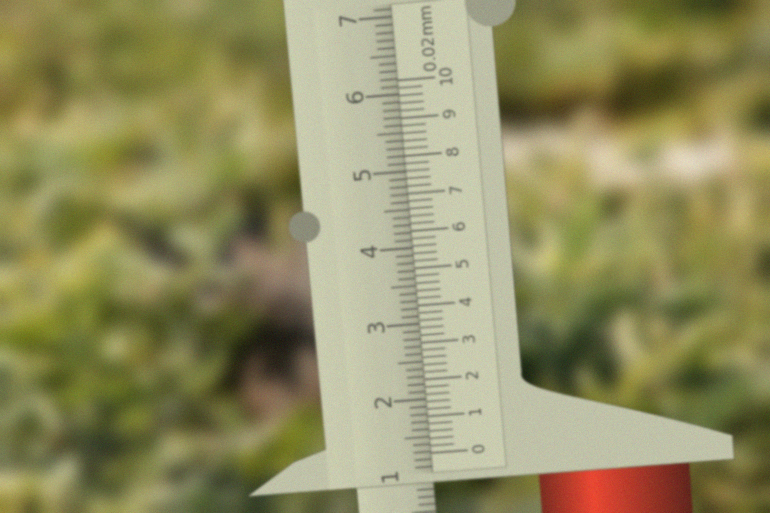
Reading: 12.8 mm
